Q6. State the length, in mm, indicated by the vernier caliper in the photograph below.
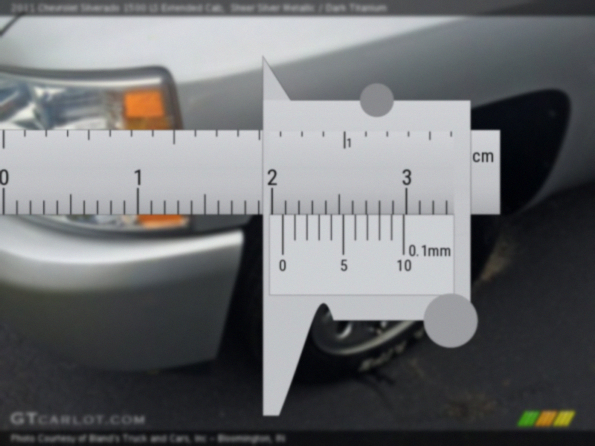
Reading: 20.8 mm
